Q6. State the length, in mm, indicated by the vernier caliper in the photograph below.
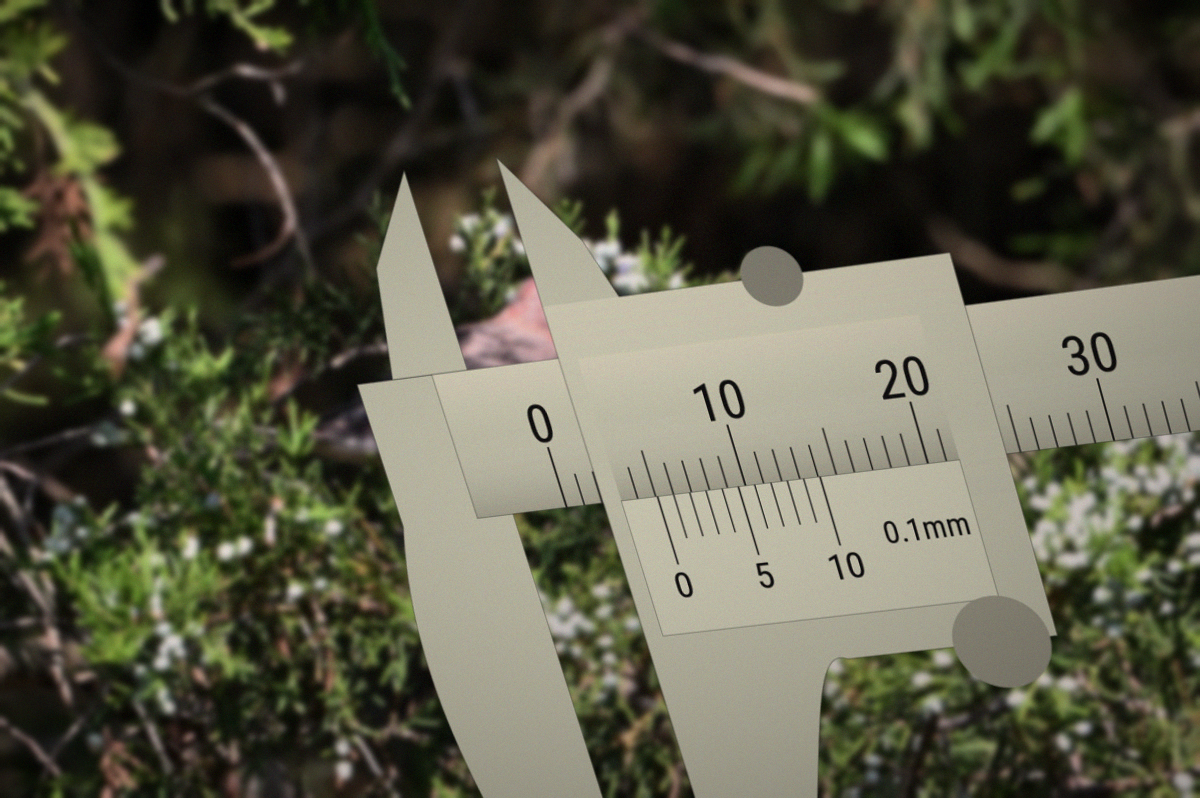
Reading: 5.1 mm
